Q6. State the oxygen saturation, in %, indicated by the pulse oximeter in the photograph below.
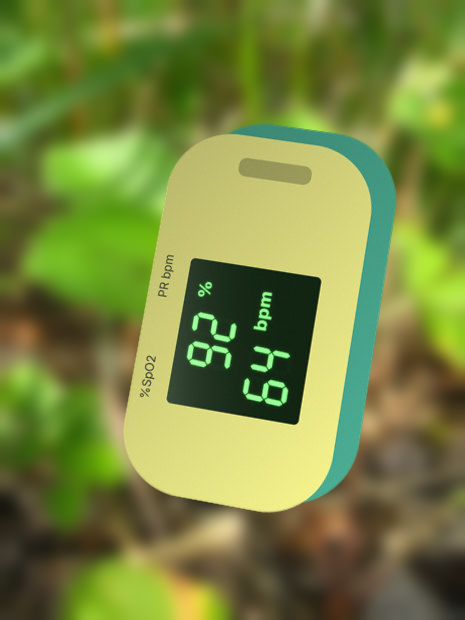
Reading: 92 %
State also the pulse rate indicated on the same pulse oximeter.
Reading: 64 bpm
